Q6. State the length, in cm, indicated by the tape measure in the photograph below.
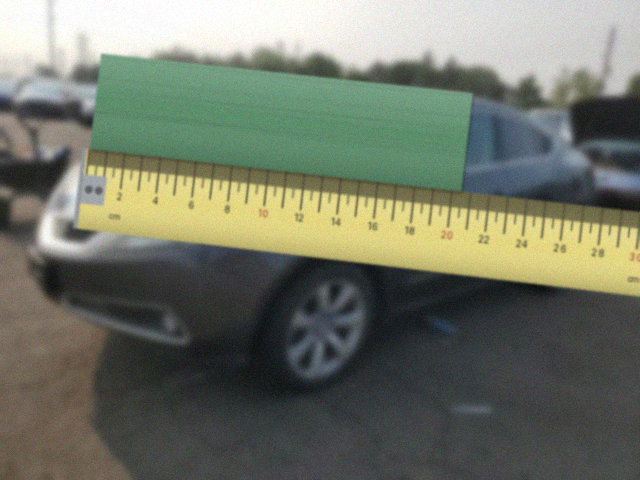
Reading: 20.5 cm
